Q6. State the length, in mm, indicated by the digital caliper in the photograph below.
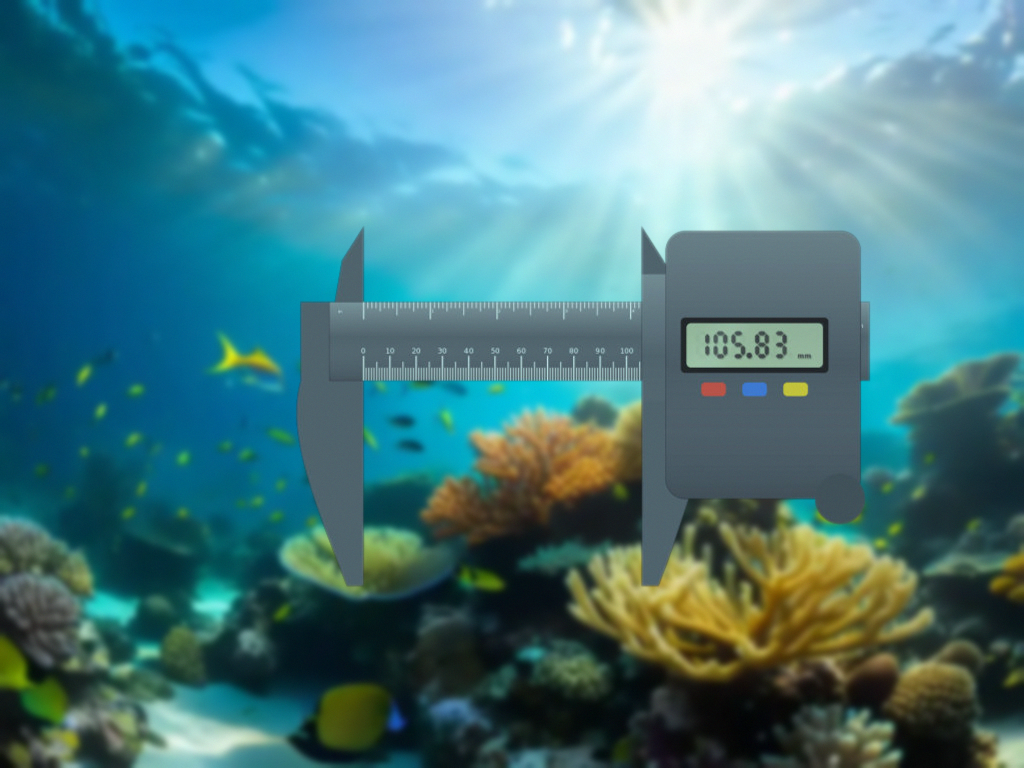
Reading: 105.83 mm
